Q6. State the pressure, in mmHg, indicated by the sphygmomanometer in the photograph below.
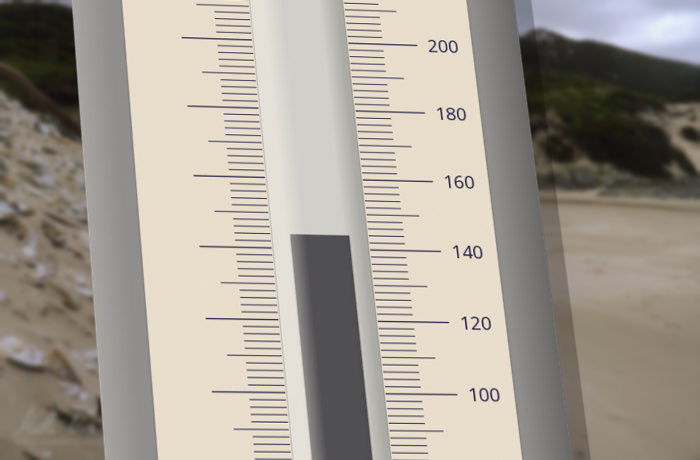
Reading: 144 mmHg
